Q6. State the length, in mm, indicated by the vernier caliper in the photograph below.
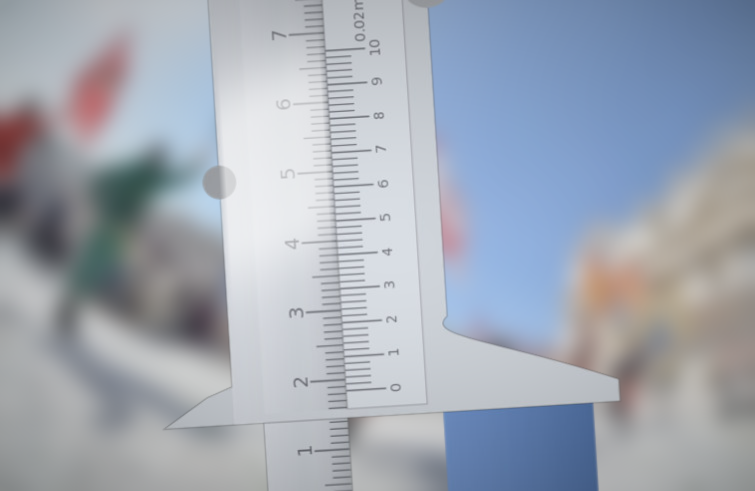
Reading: 18.4 mm
